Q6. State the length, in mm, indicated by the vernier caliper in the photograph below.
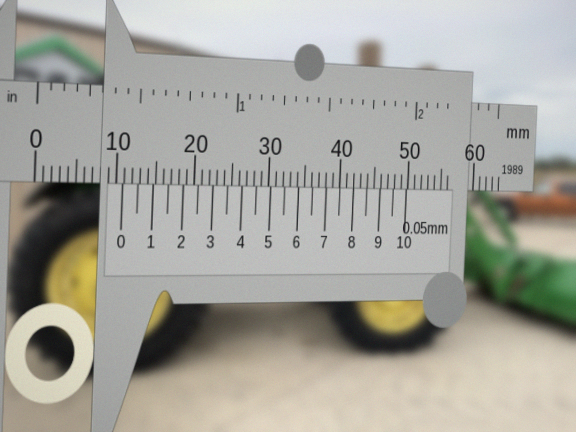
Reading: 10.8 mm
